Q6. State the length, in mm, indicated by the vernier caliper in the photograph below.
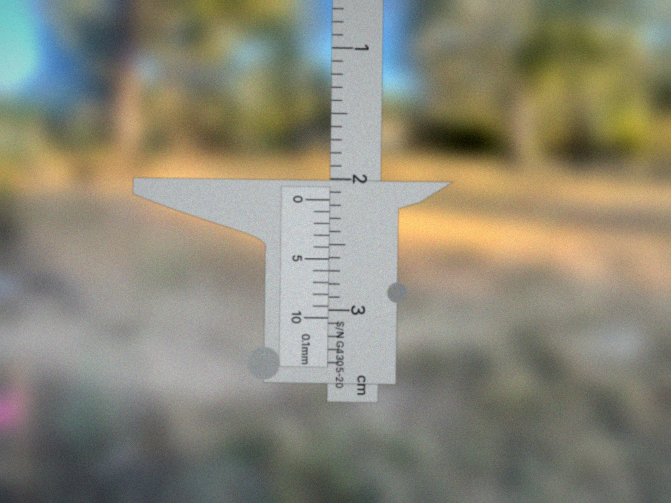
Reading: 21.6 mm
